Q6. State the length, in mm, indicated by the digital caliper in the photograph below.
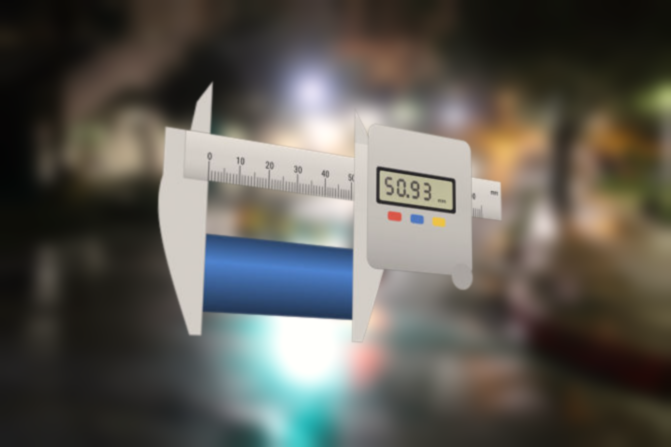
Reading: 50.93 mm
